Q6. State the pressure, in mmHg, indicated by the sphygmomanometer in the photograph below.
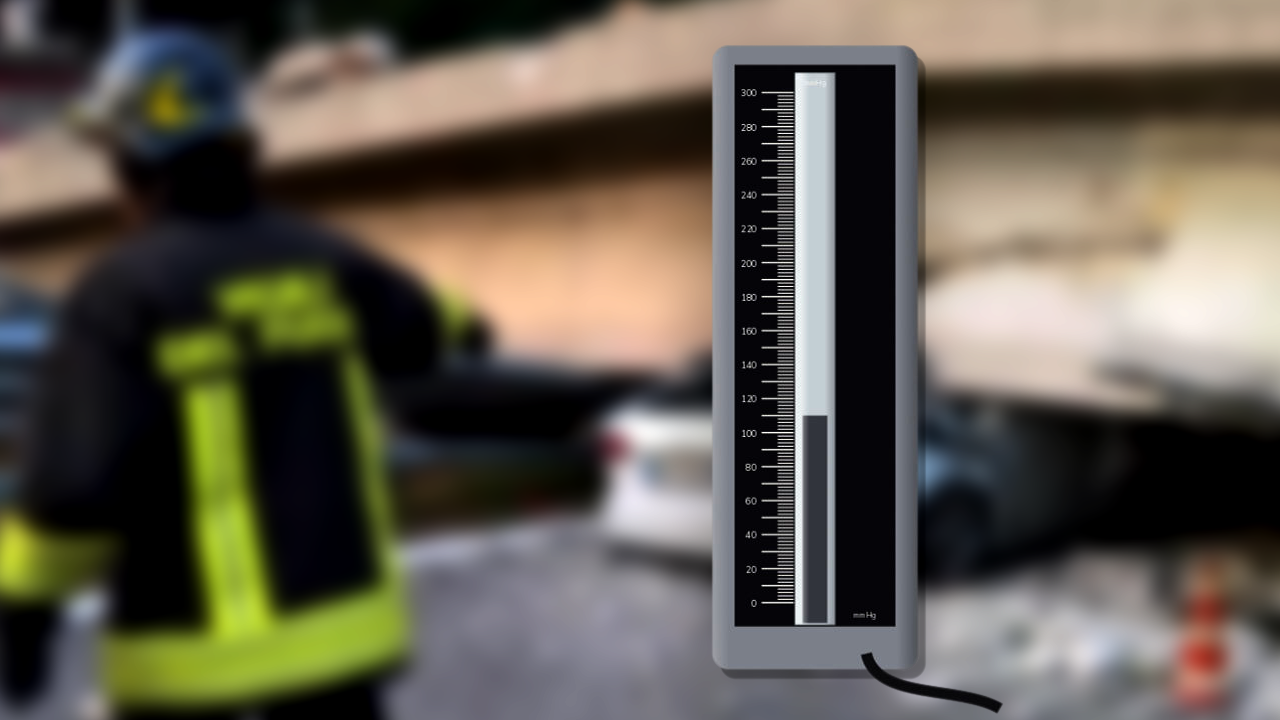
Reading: 110 mmHg
